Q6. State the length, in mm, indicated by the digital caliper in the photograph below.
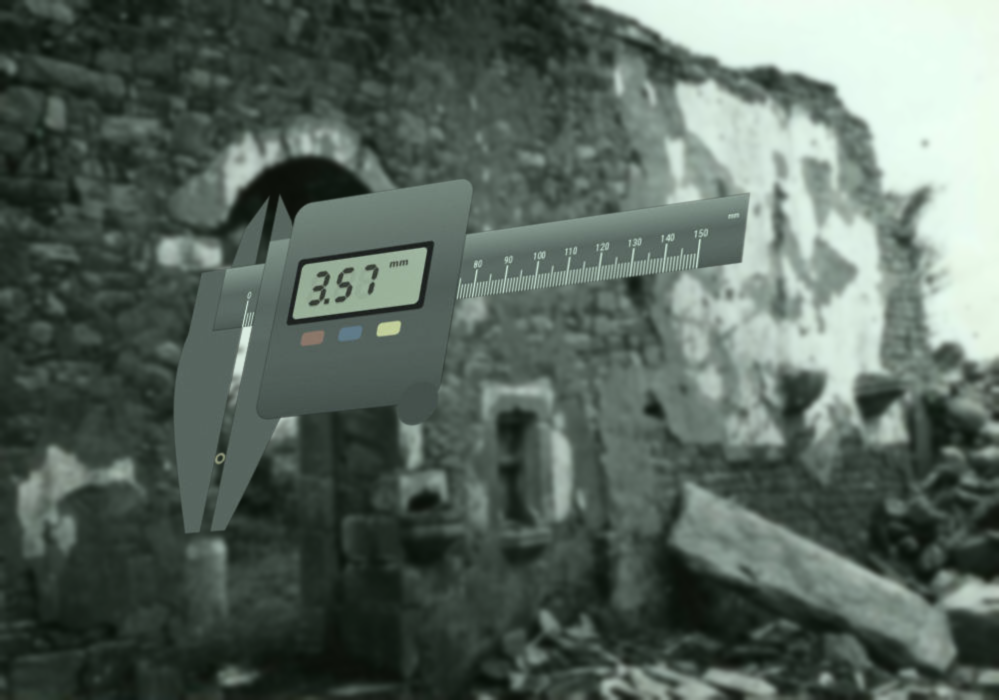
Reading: 3.57 mm
